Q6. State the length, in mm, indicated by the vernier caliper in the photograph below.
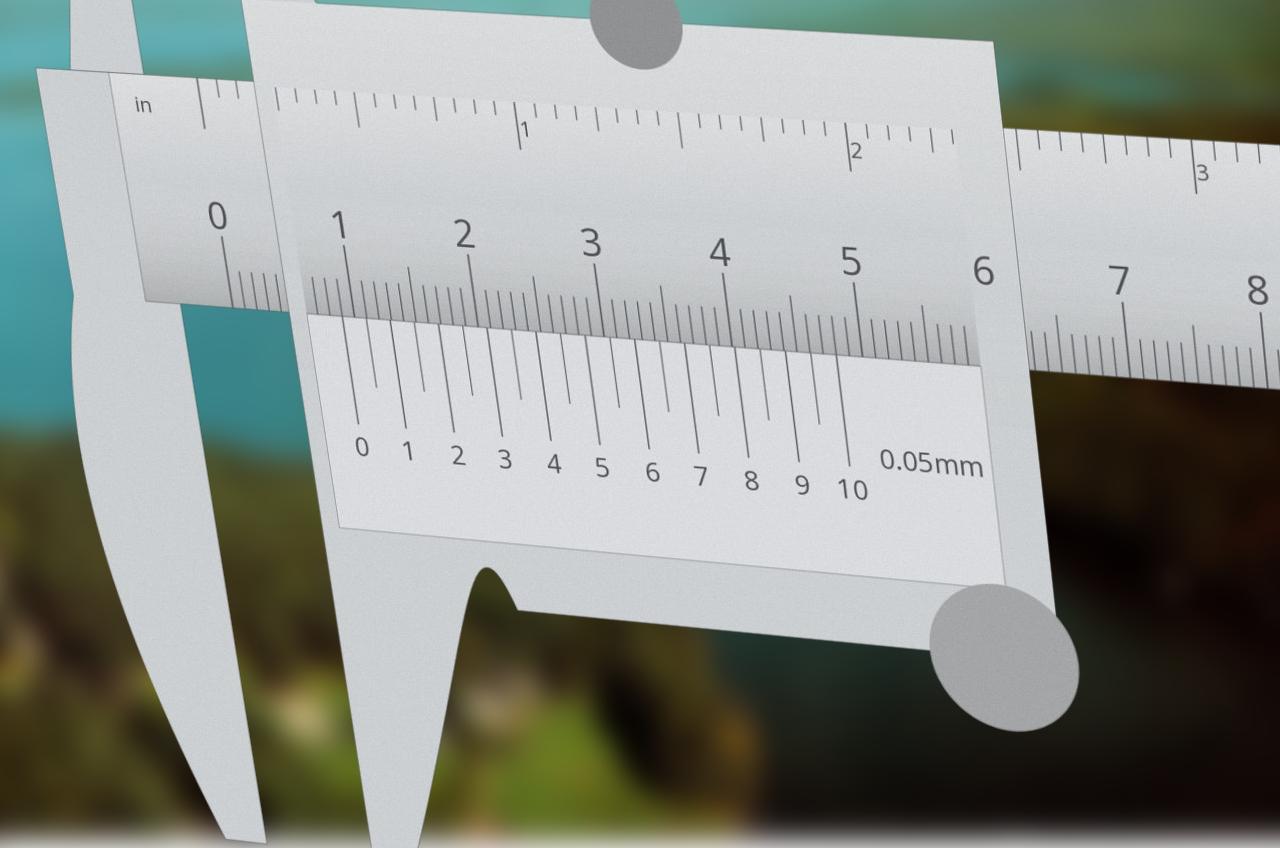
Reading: 9.0 mm
